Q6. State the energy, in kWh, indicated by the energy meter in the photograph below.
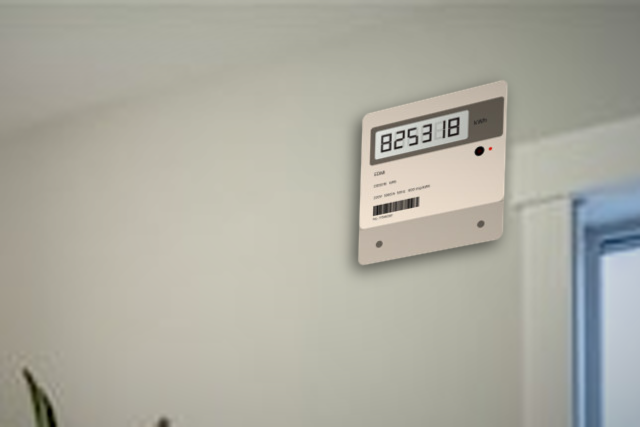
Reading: 825318 kWh
